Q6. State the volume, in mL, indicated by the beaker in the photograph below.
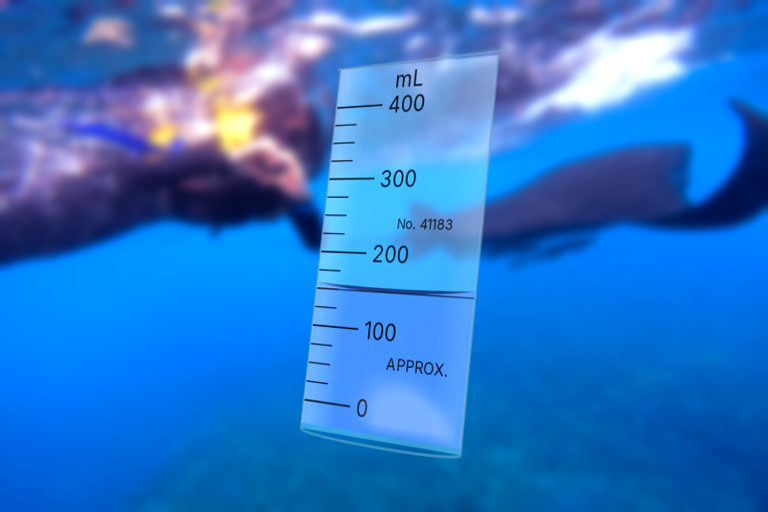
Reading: 150 mL
